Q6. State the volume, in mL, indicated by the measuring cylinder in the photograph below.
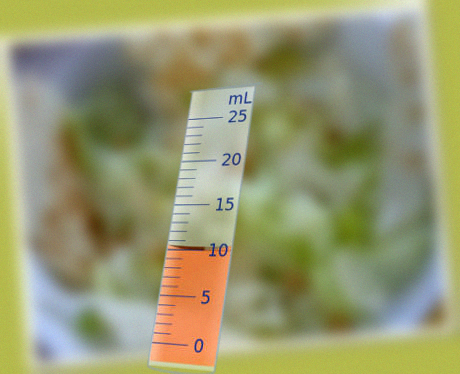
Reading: 10 mL
